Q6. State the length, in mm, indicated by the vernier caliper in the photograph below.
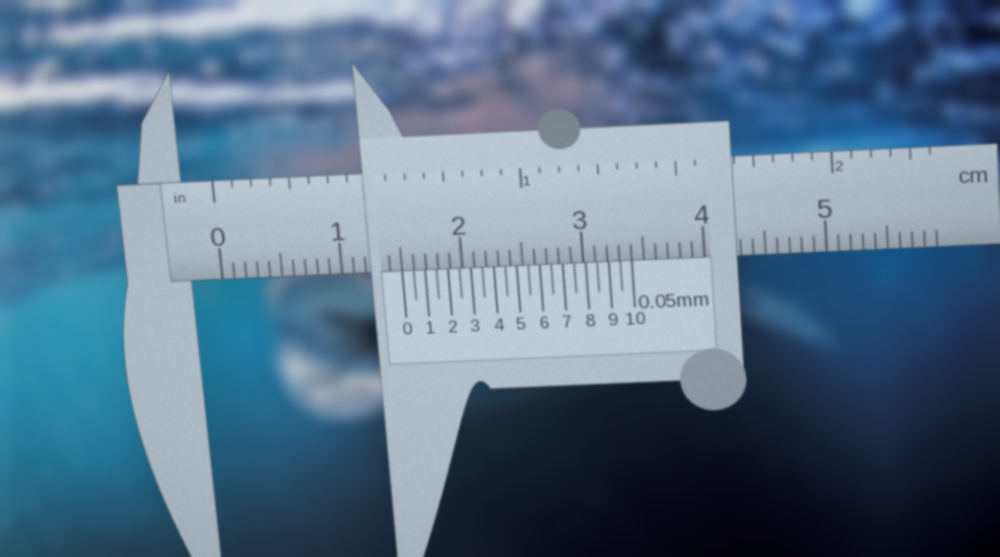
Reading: 15.0 mm
